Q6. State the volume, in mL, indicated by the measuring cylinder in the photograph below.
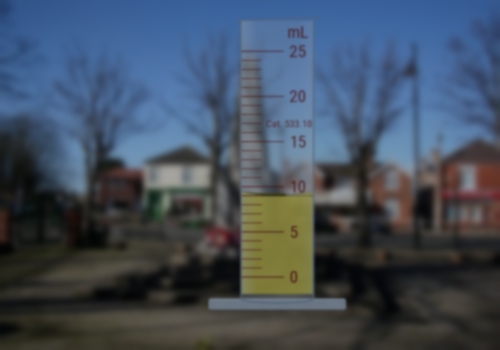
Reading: 9 mL
